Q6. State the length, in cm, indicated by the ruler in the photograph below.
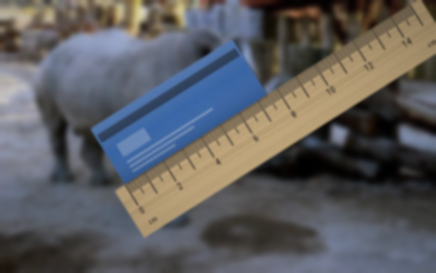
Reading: 7.5 cm
